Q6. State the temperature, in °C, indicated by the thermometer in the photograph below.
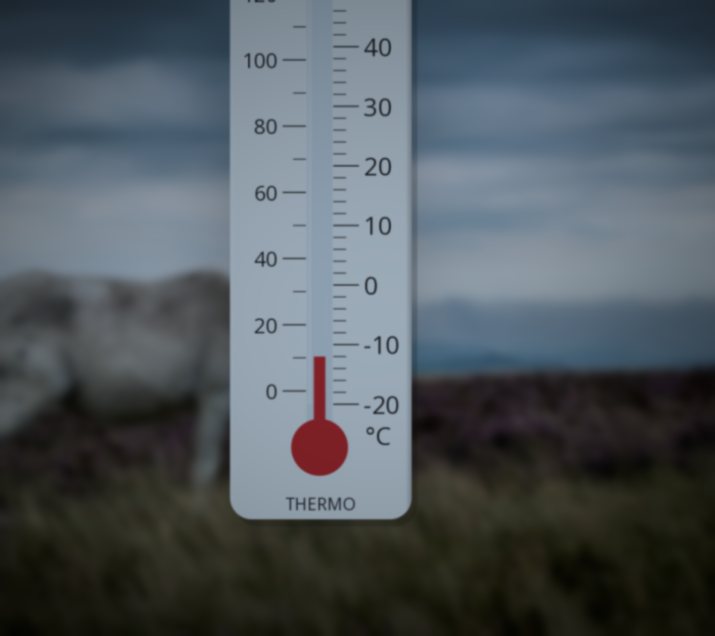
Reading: -12 °C
